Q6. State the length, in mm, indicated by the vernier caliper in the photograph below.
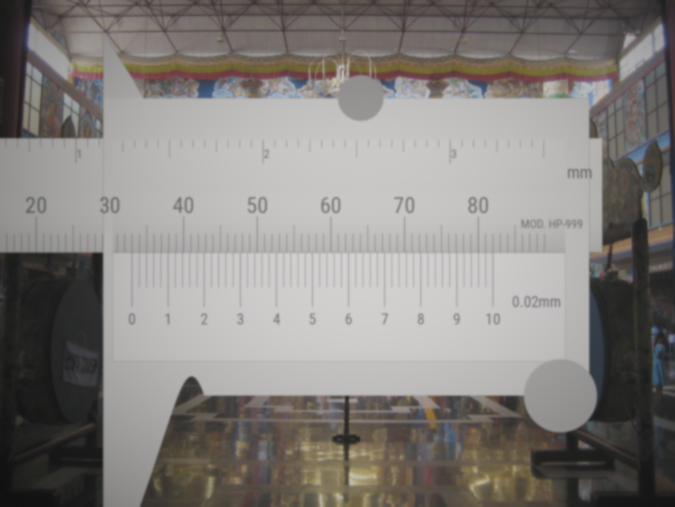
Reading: 33.0 mm
